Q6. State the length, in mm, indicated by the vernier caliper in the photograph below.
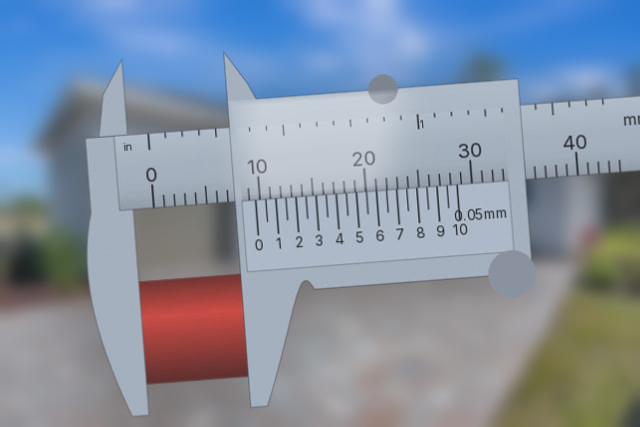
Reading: 9.6 mm
